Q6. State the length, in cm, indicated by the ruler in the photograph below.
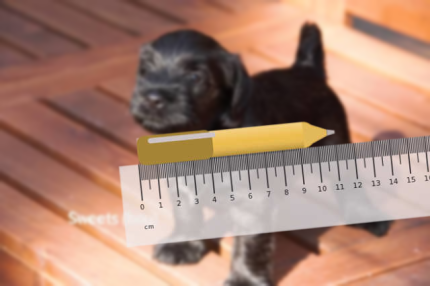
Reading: 11 cm
